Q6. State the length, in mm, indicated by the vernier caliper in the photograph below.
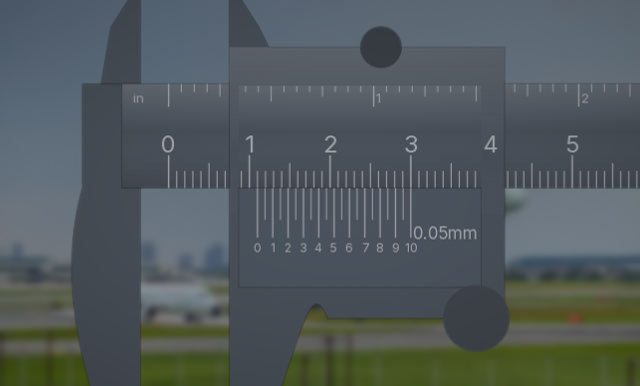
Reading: 11.0 mm
